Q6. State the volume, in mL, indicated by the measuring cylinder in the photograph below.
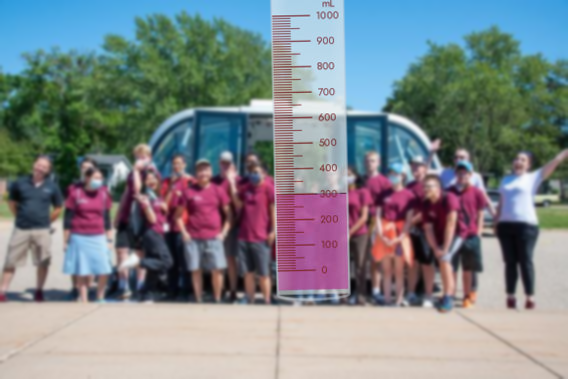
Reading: 300 mL
